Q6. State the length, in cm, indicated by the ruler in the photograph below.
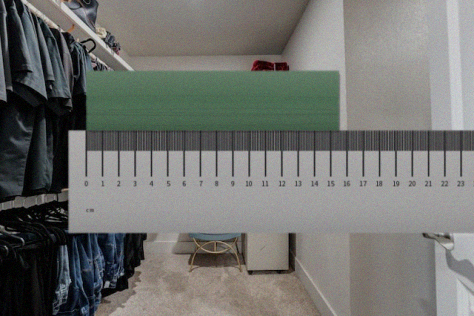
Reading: 15.5 cm
